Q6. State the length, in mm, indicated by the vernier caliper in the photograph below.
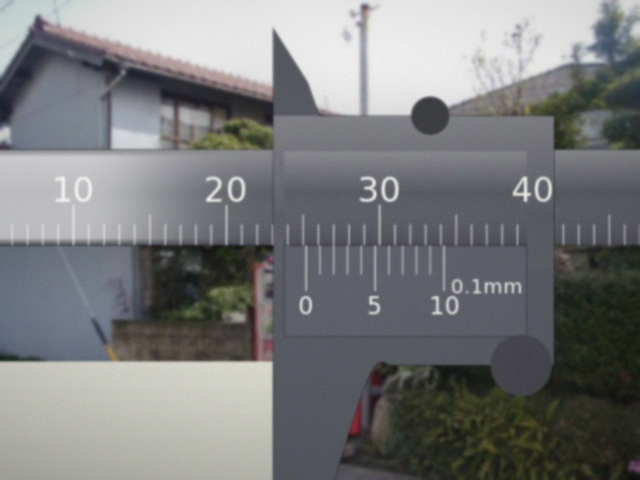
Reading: 25.2 mm
